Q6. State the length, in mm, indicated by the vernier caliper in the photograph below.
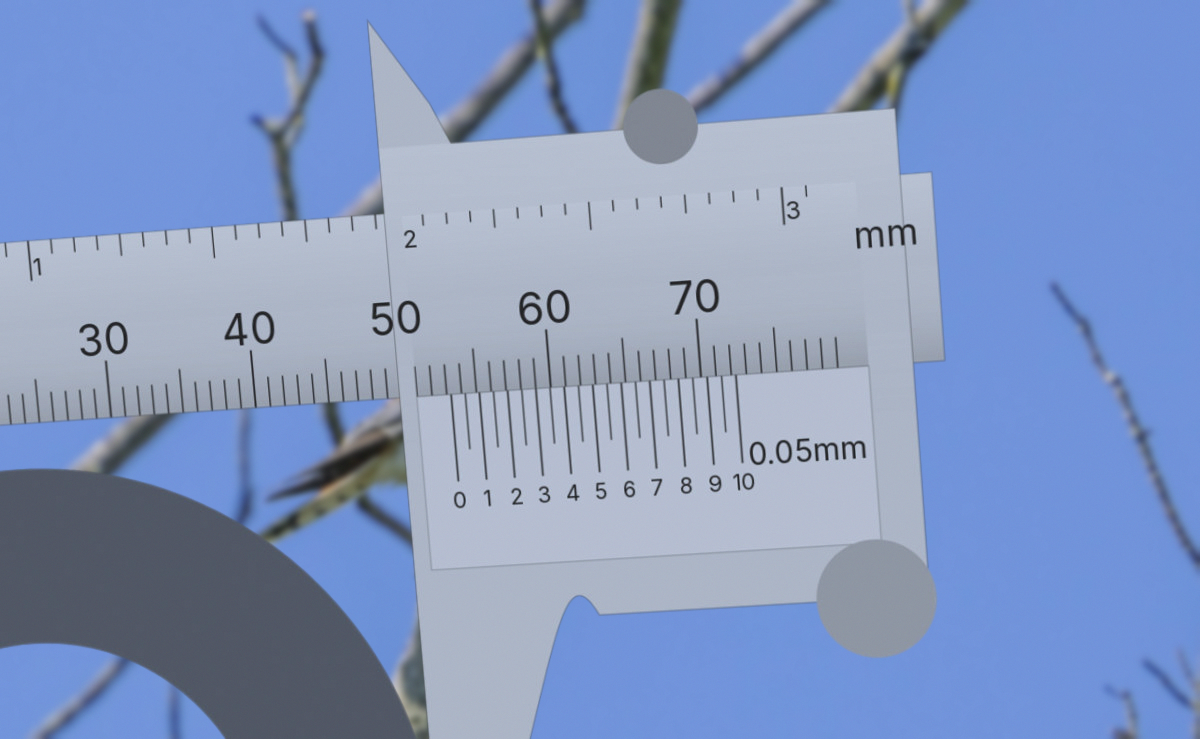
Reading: 53.3 mm
